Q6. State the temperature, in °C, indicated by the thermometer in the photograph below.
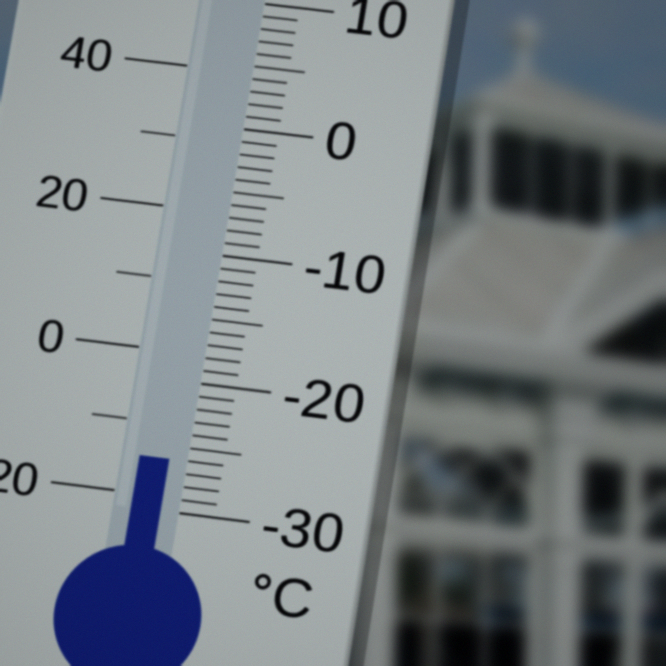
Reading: -26 °C
